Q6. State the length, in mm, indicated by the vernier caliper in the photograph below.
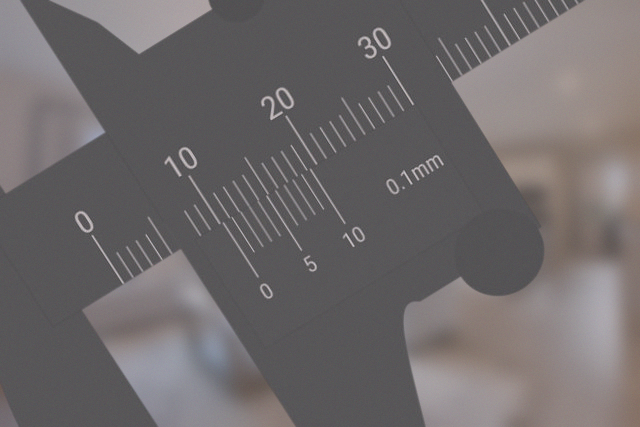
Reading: 10.3 mm
